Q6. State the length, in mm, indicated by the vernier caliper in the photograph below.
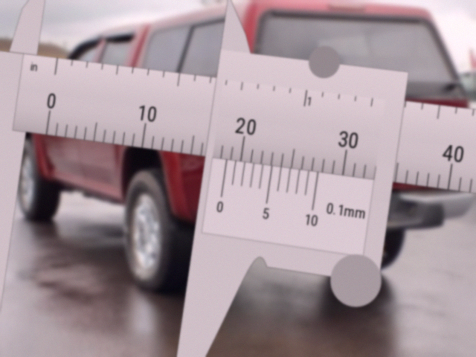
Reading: 18.6 mm
